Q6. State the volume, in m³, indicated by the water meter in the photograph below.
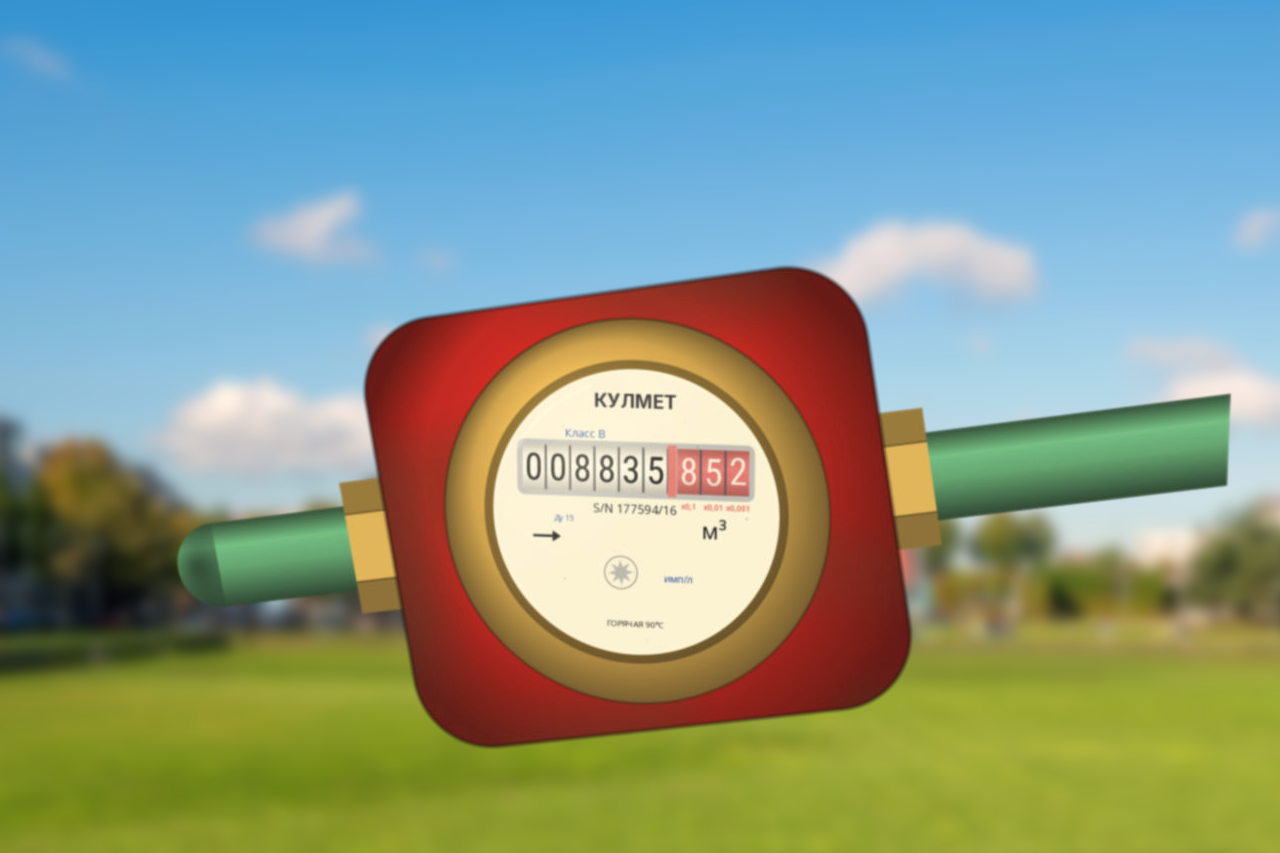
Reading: 8835.852 m³
